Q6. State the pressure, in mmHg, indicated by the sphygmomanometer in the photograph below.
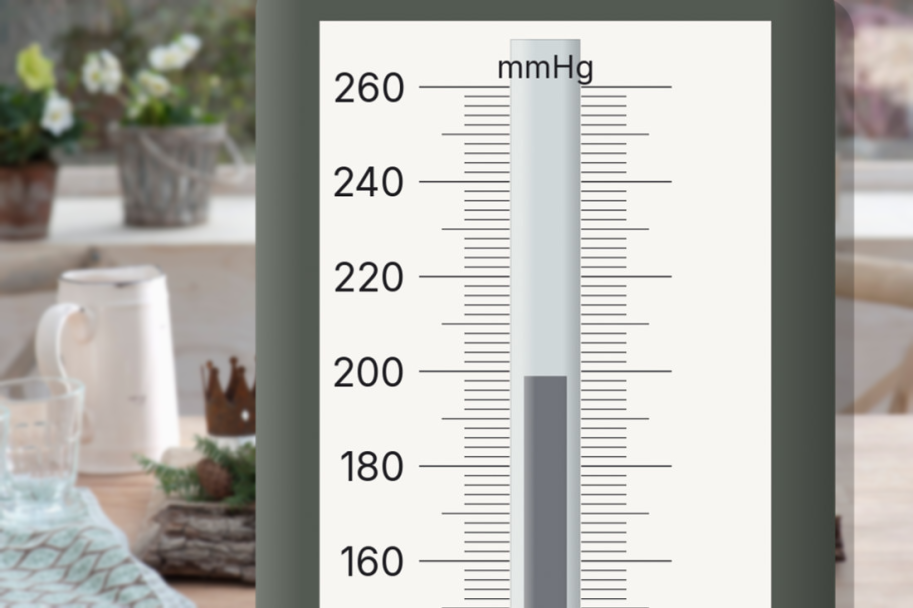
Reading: 199 mmHg
